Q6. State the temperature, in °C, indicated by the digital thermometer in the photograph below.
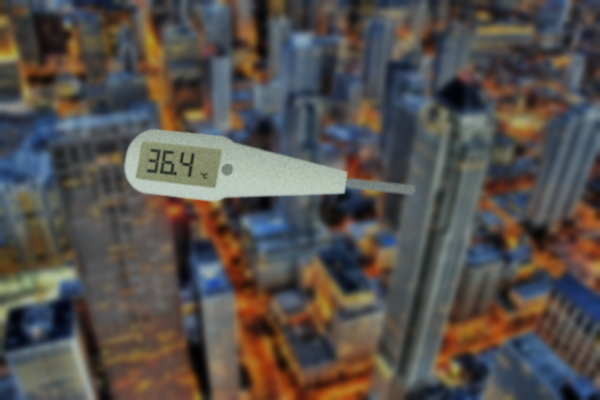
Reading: 36.4 °C
